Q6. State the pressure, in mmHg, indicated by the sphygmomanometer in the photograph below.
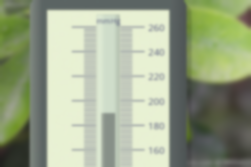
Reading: 190 mmHg
